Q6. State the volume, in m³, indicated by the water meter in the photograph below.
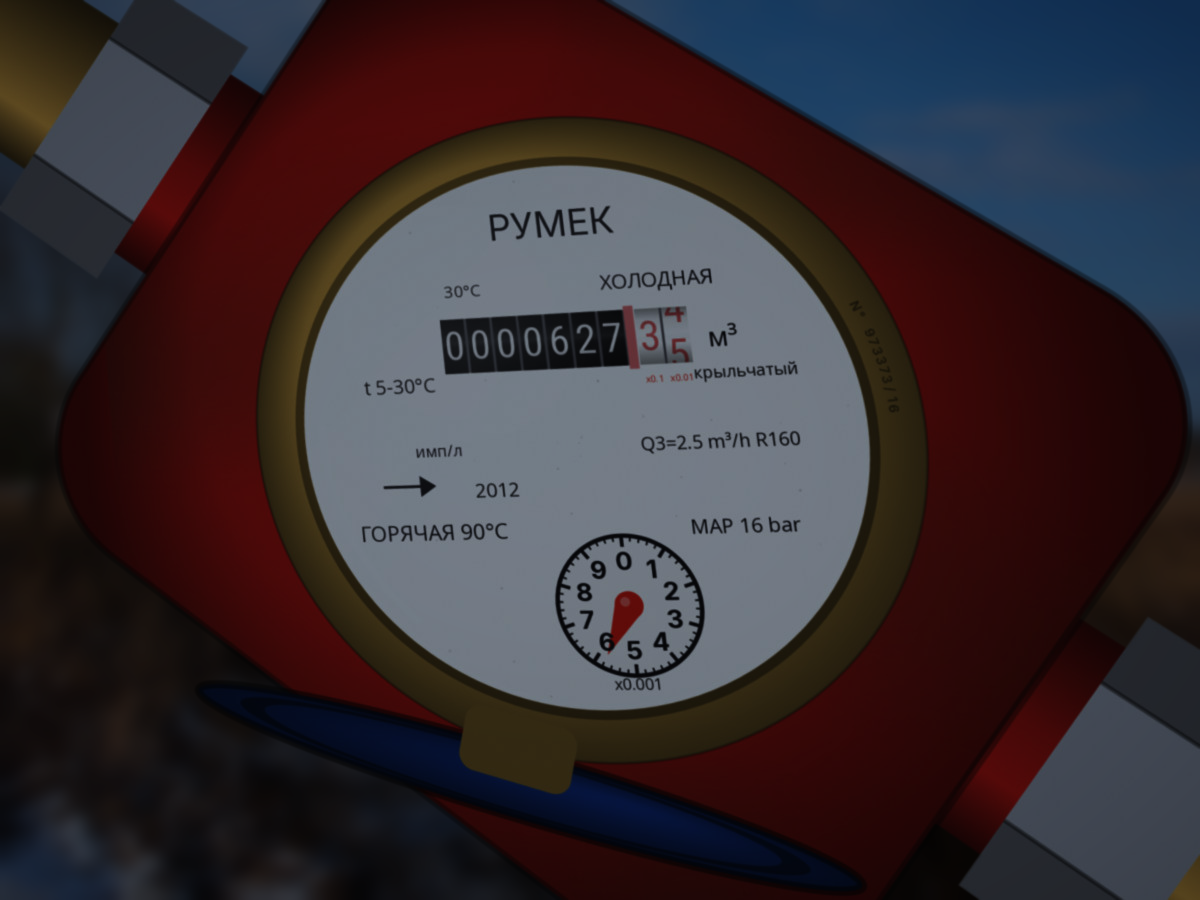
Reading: 627.345 m³
